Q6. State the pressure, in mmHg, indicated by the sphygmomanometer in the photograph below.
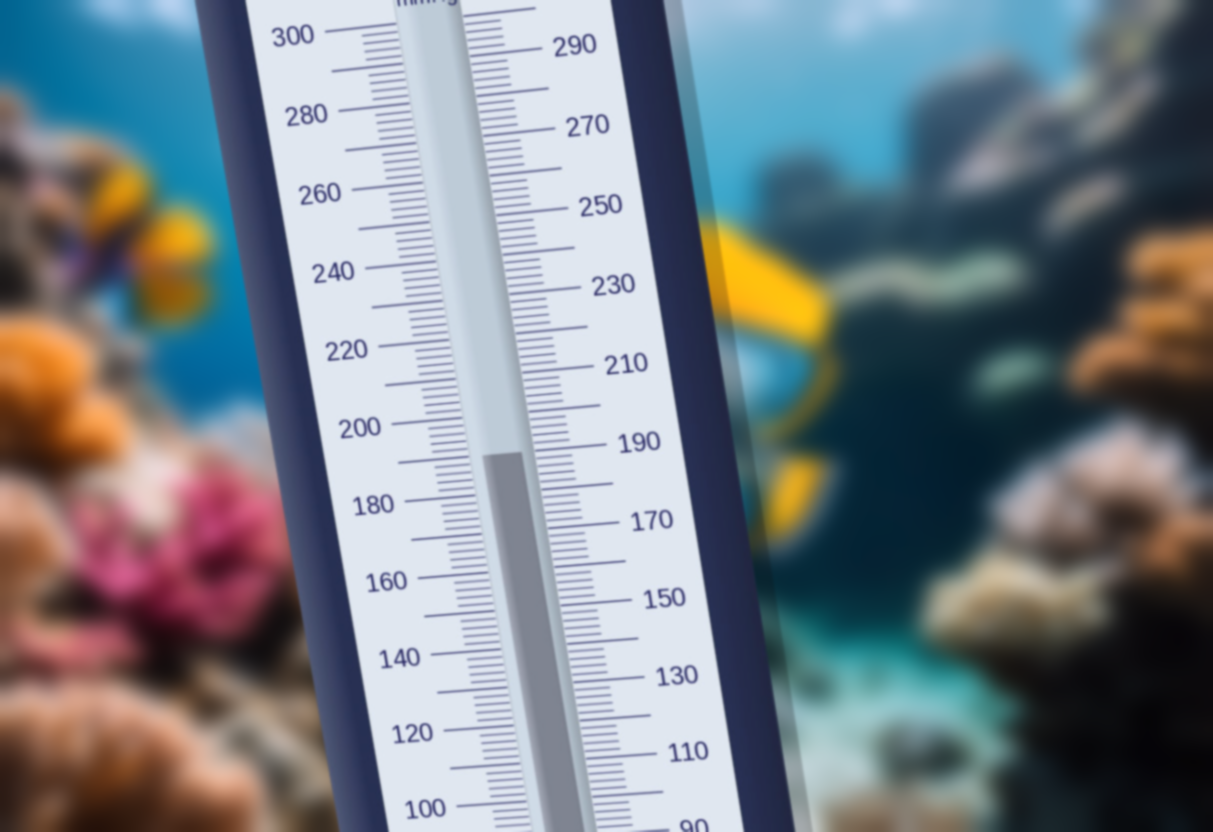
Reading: 190 mmHg
